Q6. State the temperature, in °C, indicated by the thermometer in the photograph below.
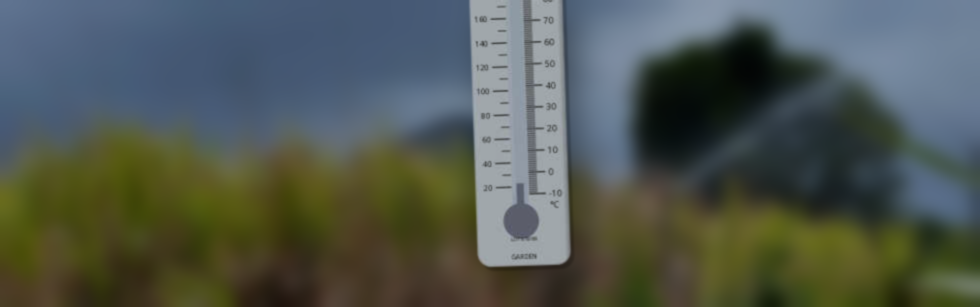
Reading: -5 °C
